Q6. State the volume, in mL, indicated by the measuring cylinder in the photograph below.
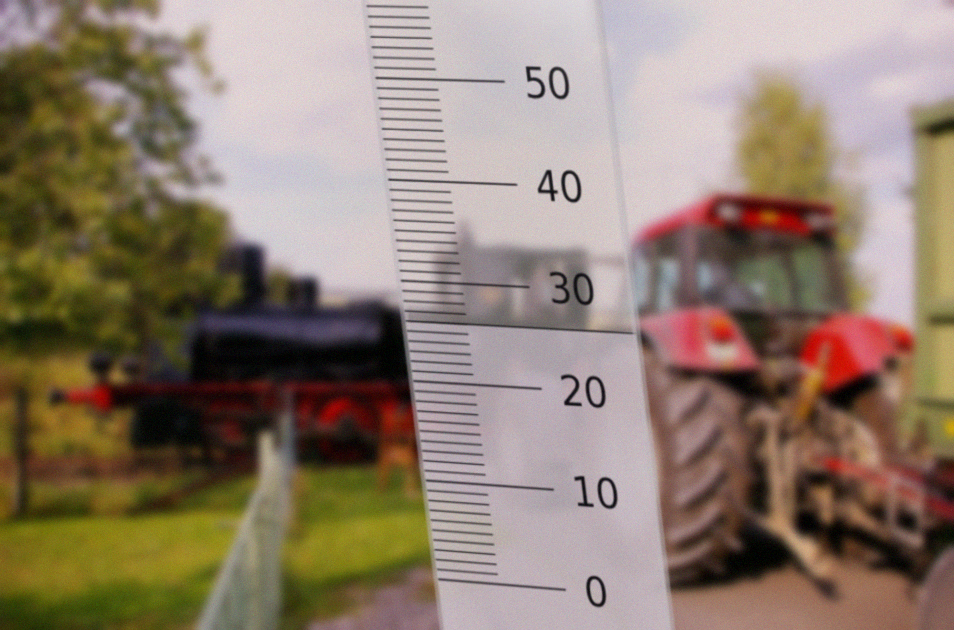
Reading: 26 mL
